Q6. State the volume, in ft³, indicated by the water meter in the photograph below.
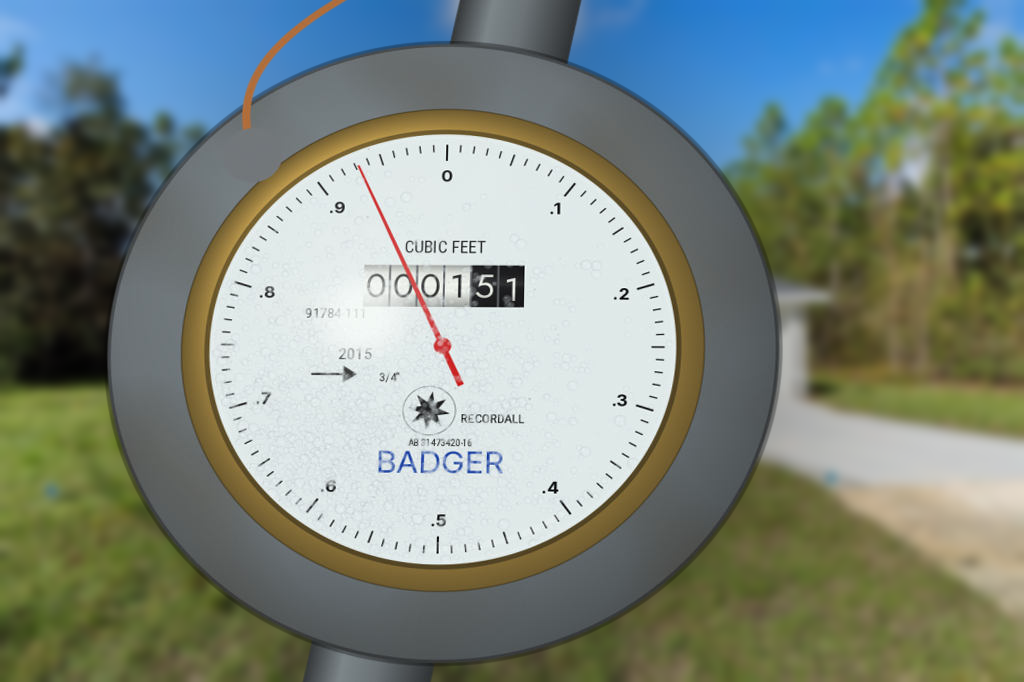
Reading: 150.93 ft³
